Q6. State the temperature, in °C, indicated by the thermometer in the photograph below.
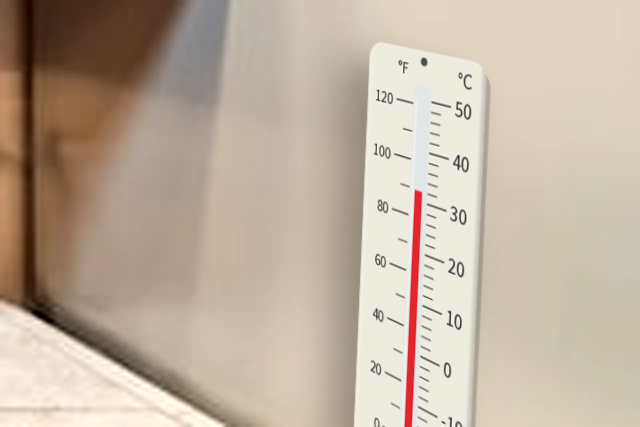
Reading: 32 °C
